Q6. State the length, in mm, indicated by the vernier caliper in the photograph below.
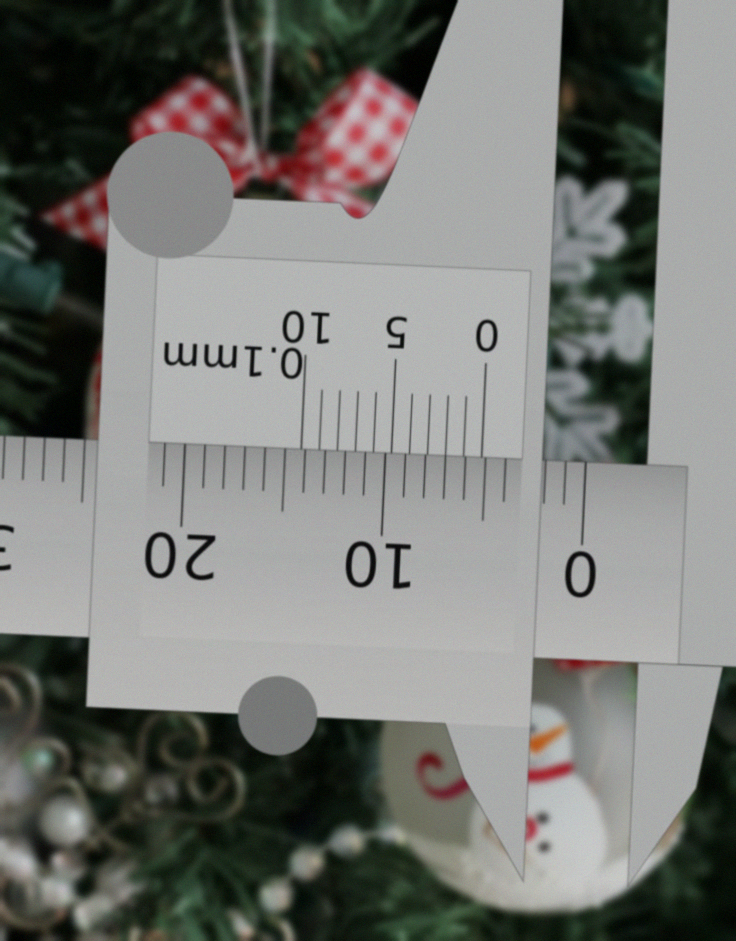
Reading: 5.2 mm
